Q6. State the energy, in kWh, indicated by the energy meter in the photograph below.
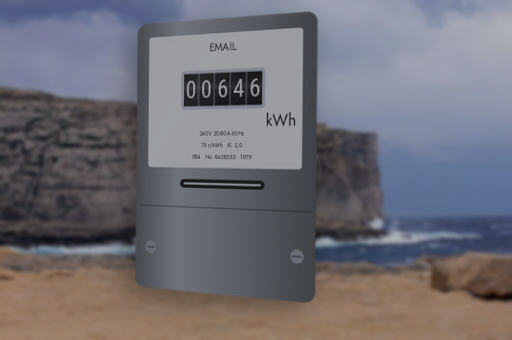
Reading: 646 kWh
